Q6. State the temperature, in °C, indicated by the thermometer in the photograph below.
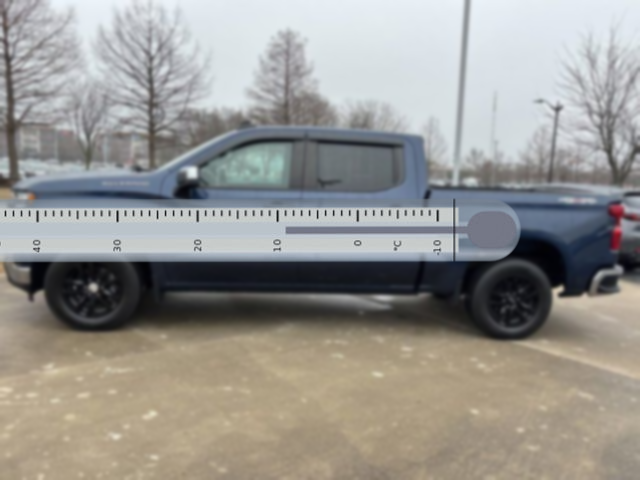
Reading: 9 °C
